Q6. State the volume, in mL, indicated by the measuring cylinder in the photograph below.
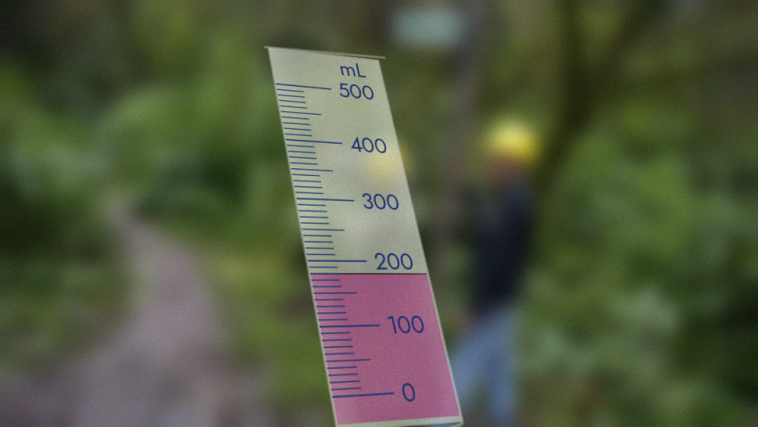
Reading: 180 mL
